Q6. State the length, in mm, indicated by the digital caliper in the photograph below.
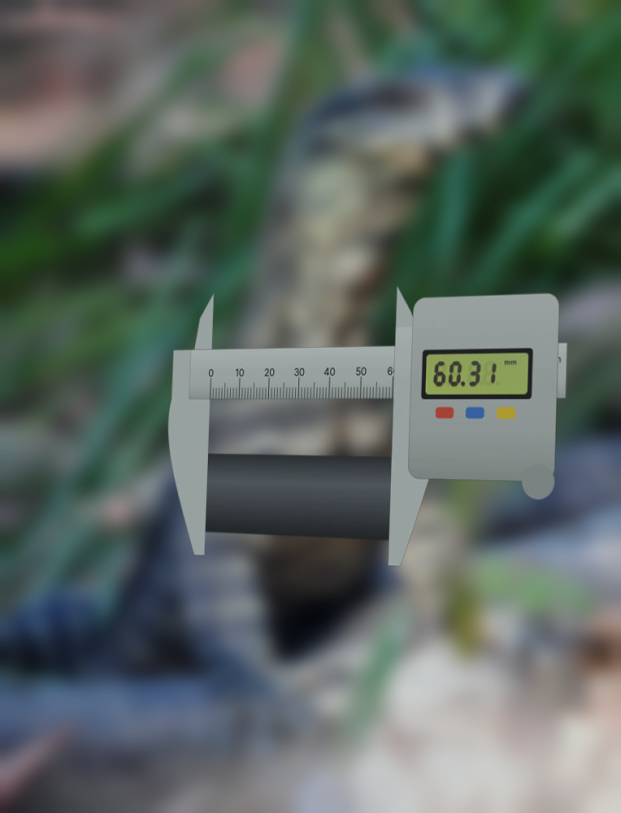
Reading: 60.31 mm
